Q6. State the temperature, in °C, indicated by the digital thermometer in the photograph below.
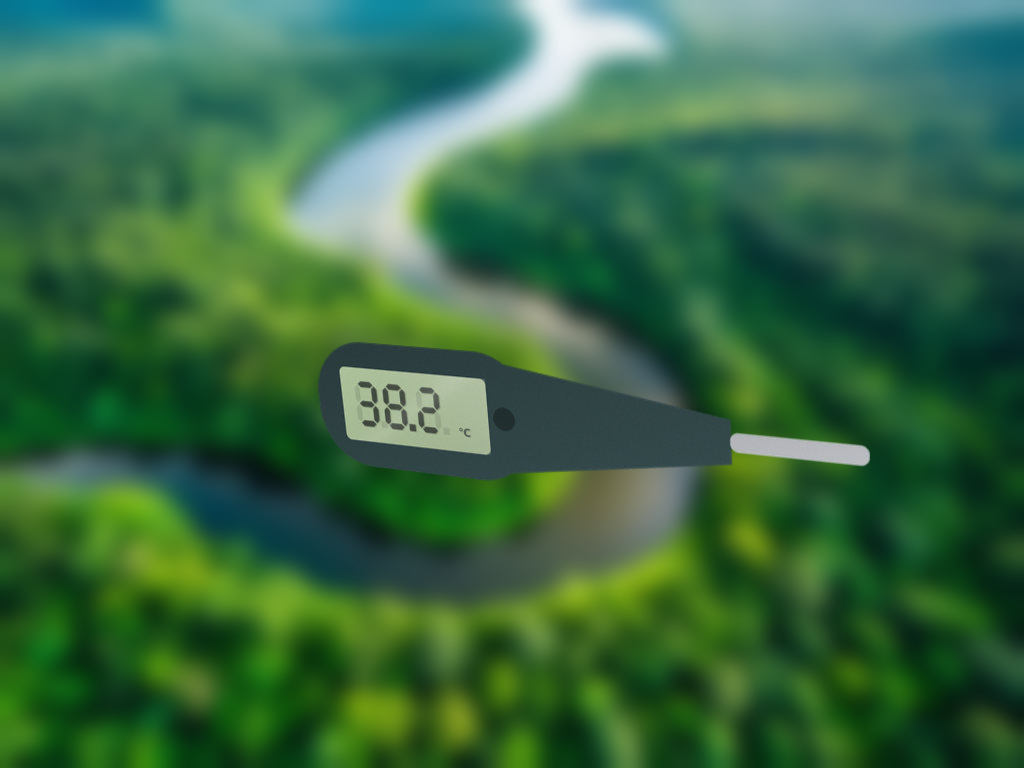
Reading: 38.2 °C
